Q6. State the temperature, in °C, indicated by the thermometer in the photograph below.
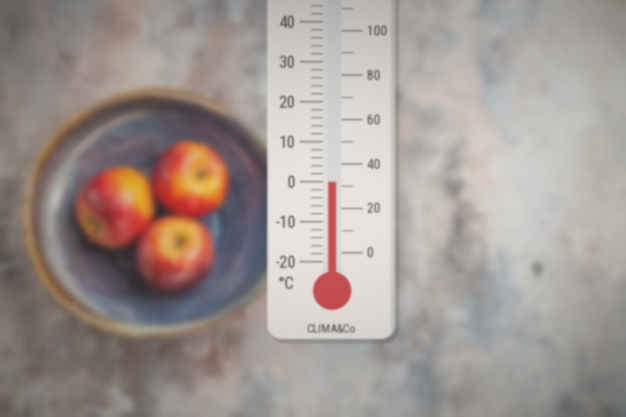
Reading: 0 °C
